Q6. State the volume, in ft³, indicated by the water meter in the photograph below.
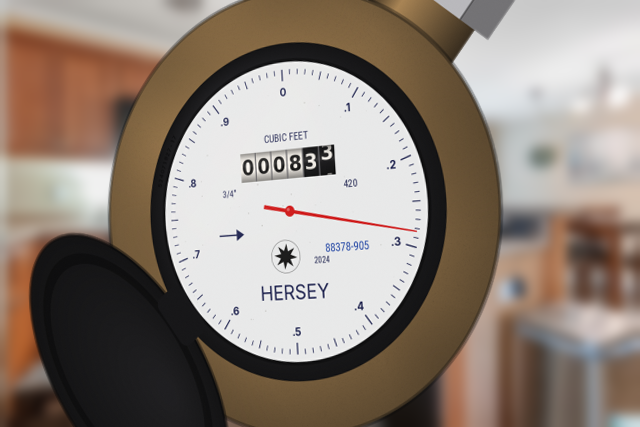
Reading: 833.28 ft³
